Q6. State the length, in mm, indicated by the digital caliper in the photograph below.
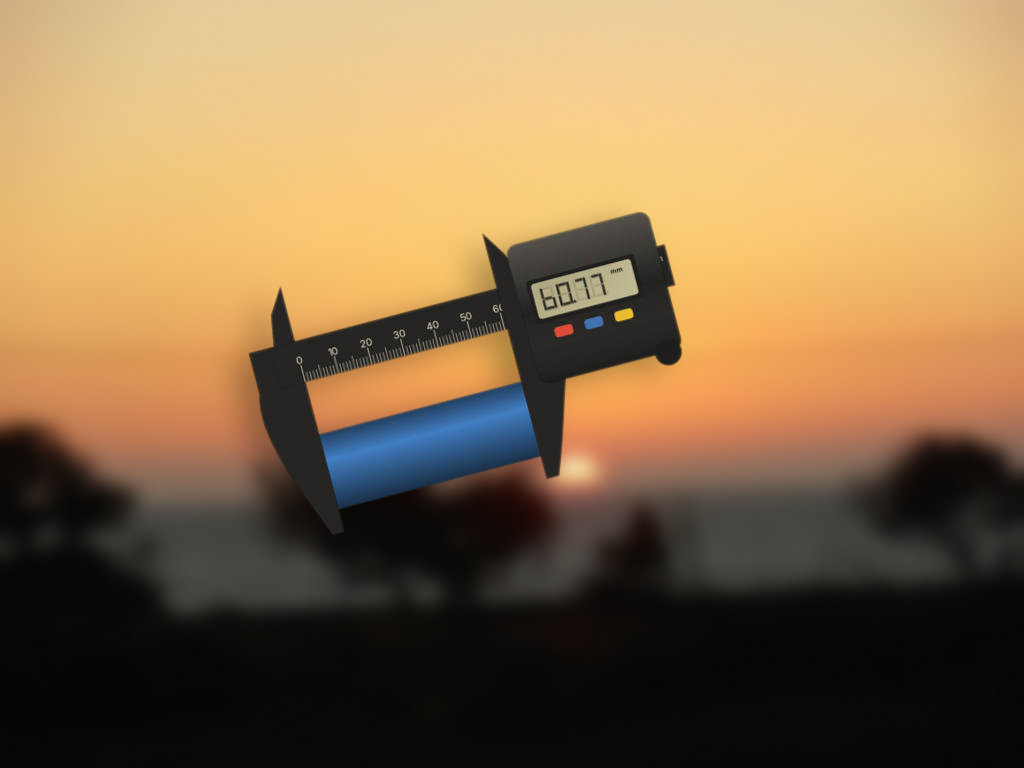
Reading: 60.77 mm
